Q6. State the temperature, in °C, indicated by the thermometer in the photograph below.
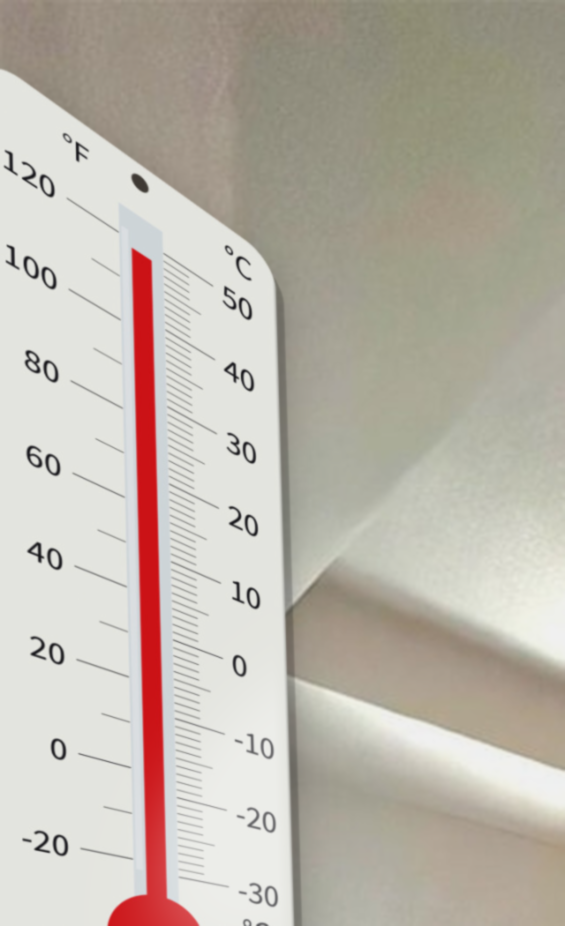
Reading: 48 °C
